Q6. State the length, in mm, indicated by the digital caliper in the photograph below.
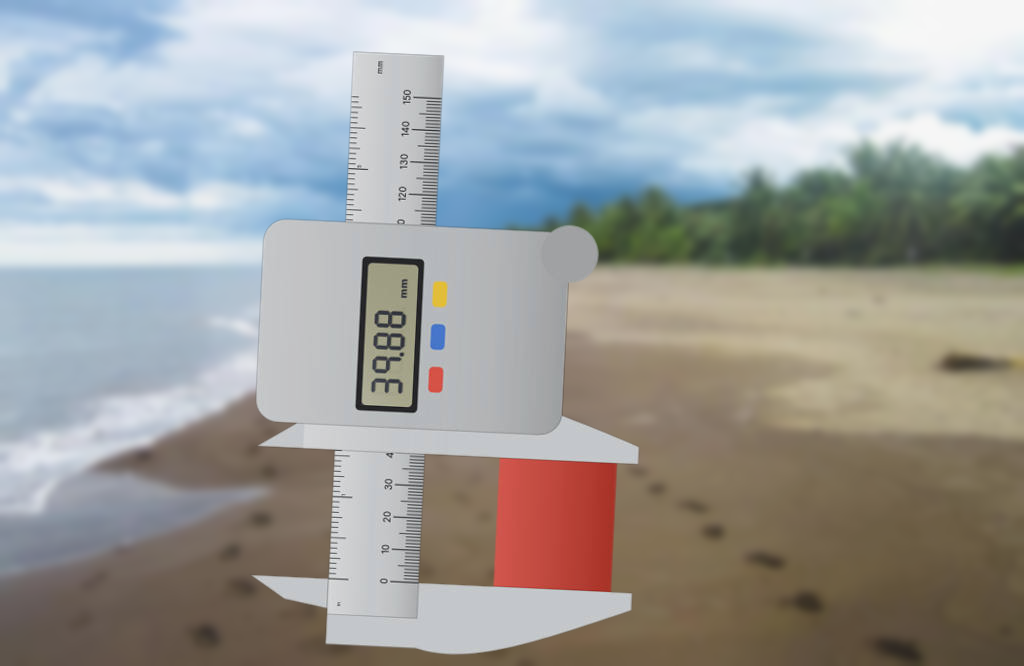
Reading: 39.88 mm
